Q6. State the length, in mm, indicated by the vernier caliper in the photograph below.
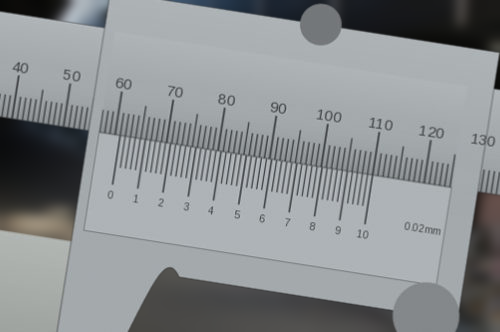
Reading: 61.0 mm
